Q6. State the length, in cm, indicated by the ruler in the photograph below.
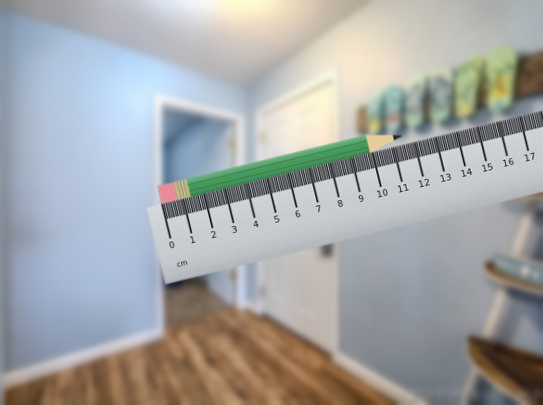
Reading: 11.5 cm
